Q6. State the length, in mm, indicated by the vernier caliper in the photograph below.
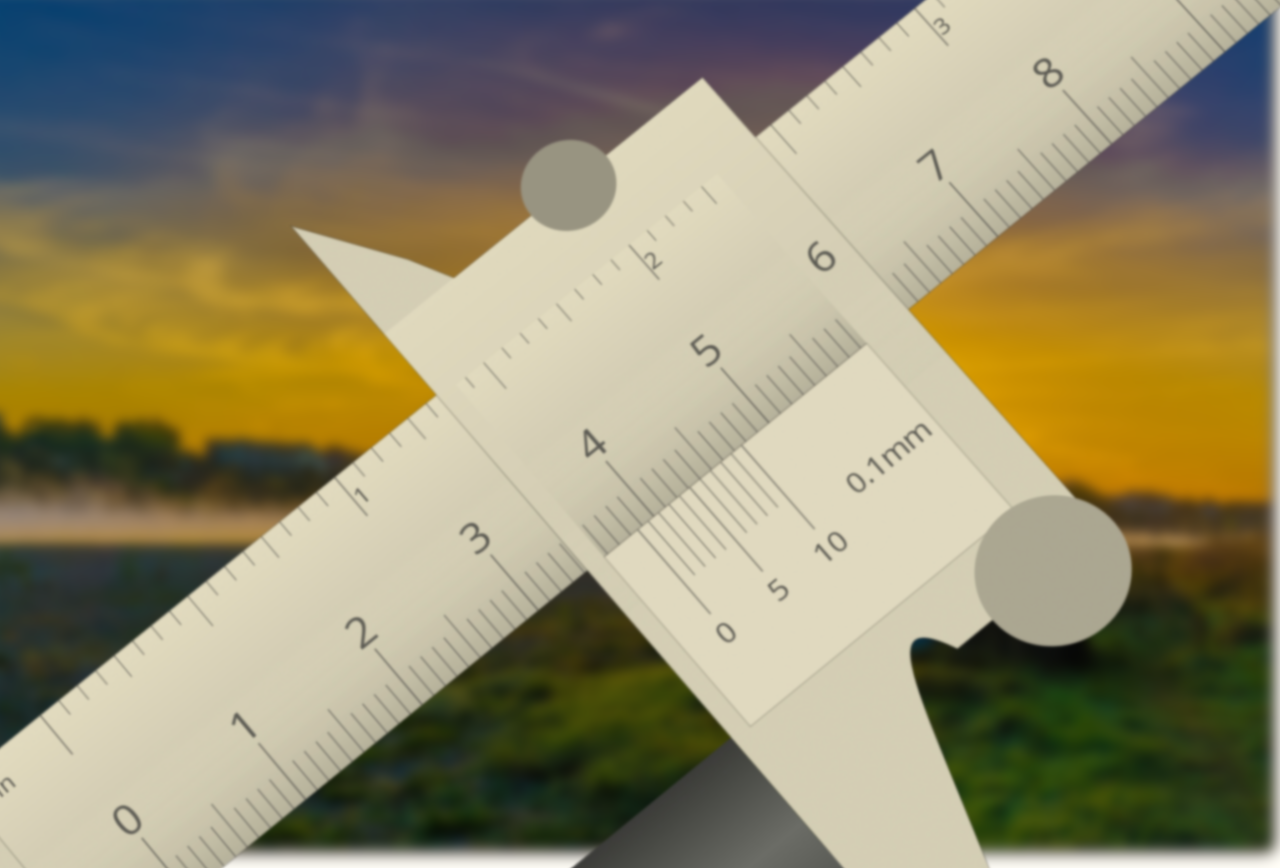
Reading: 38.6 mm
